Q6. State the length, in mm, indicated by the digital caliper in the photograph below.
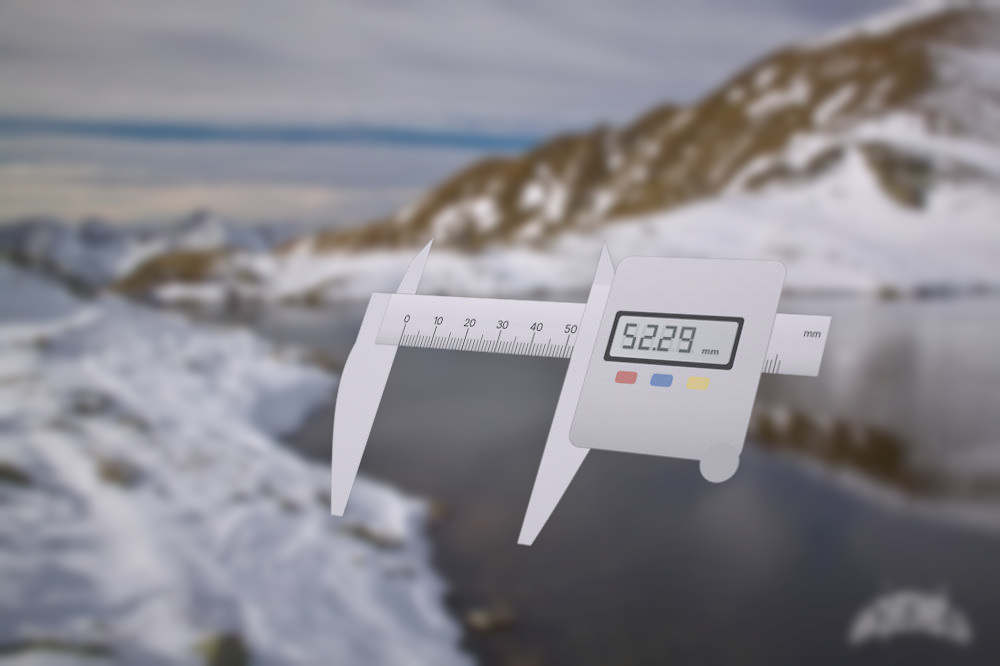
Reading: 52.29 mm
